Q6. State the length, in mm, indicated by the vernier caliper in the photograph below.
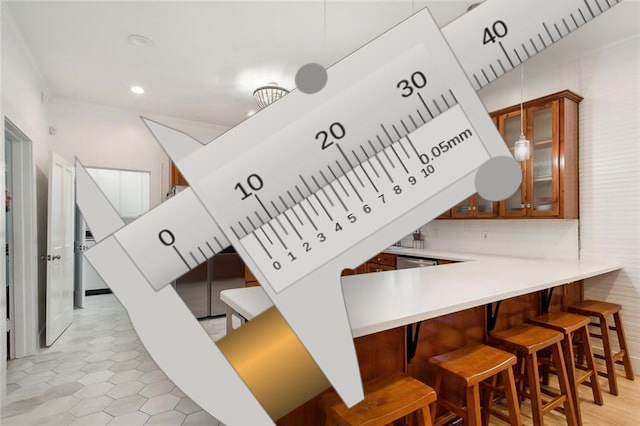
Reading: 7.6 mm
